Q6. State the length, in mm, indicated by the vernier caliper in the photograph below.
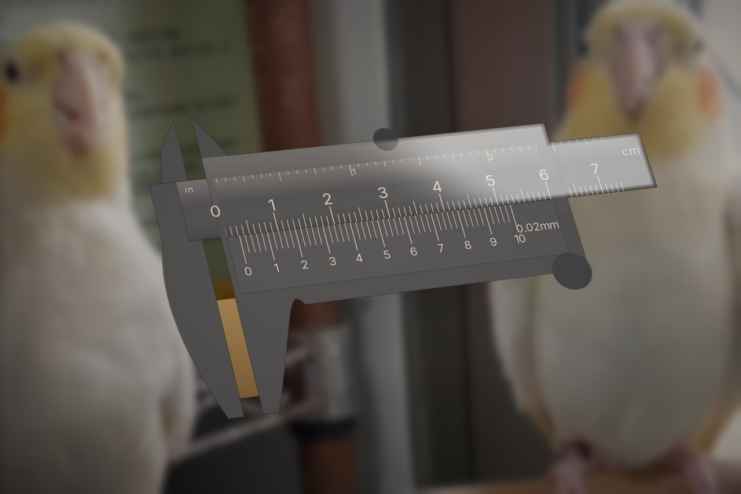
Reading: 3.2 mm
